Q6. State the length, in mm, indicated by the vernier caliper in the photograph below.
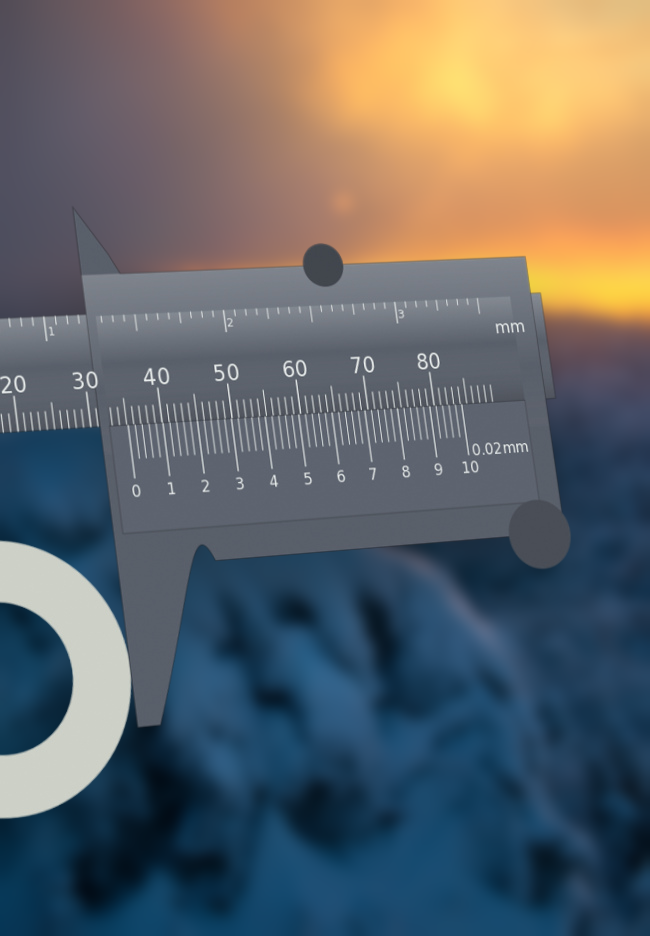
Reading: 35.2 mm
